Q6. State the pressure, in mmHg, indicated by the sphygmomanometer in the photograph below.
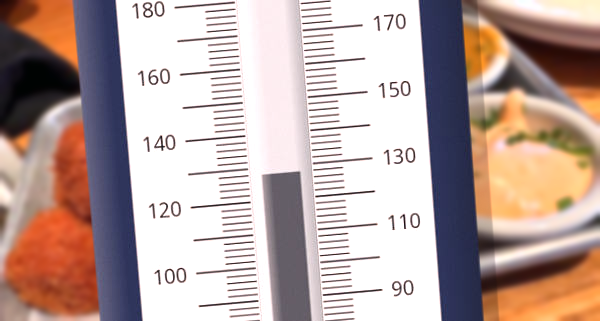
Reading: 128 mmHg
